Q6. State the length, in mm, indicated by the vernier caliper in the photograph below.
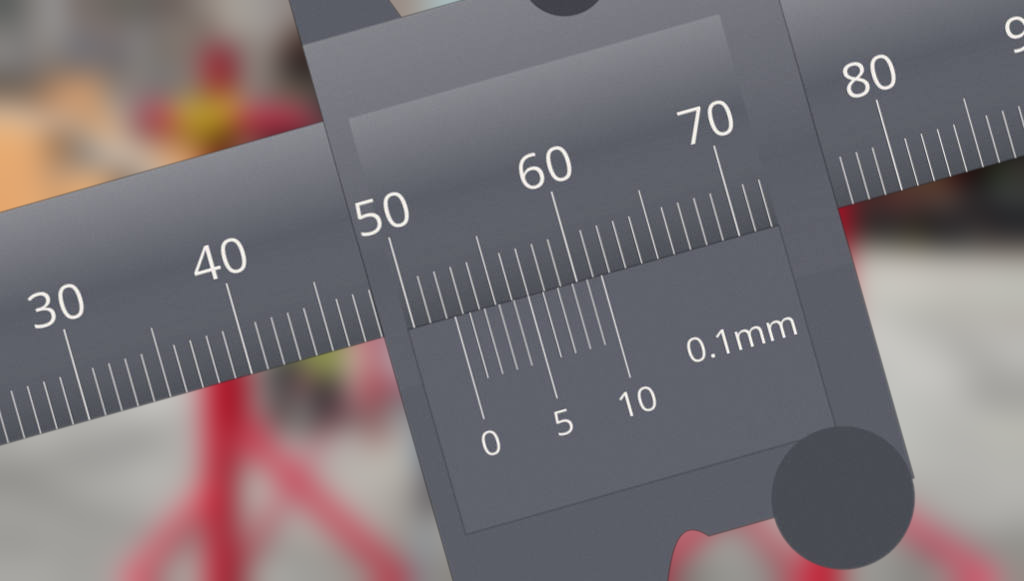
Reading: 52.5 mm
